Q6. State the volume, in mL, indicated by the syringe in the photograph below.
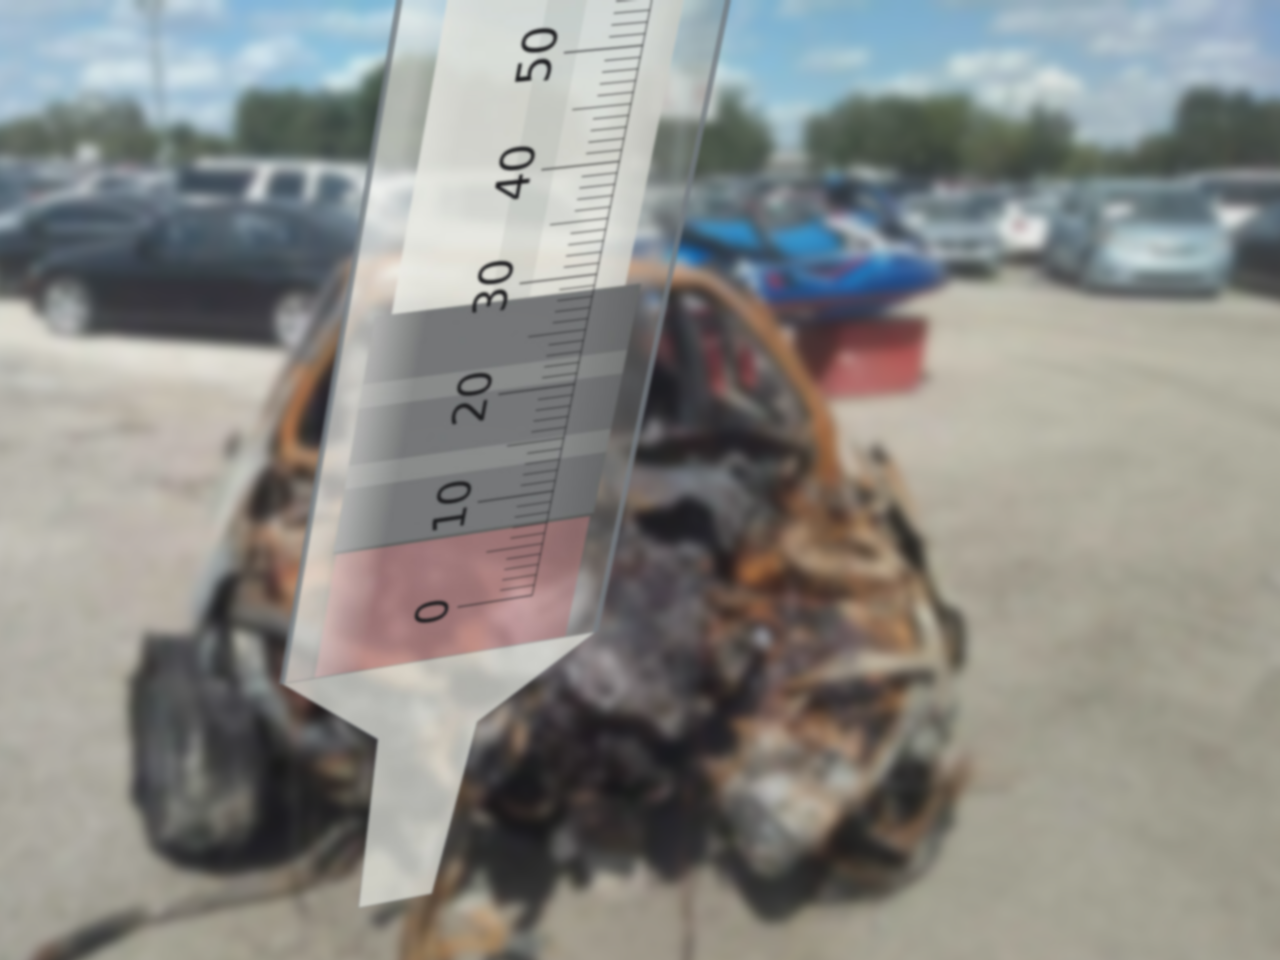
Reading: 7 mL
